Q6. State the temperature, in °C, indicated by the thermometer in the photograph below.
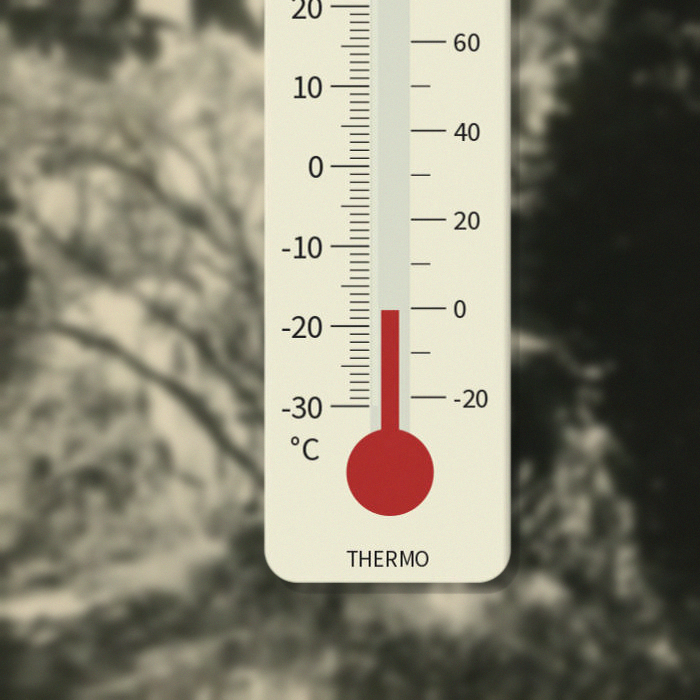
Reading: -18 °C
